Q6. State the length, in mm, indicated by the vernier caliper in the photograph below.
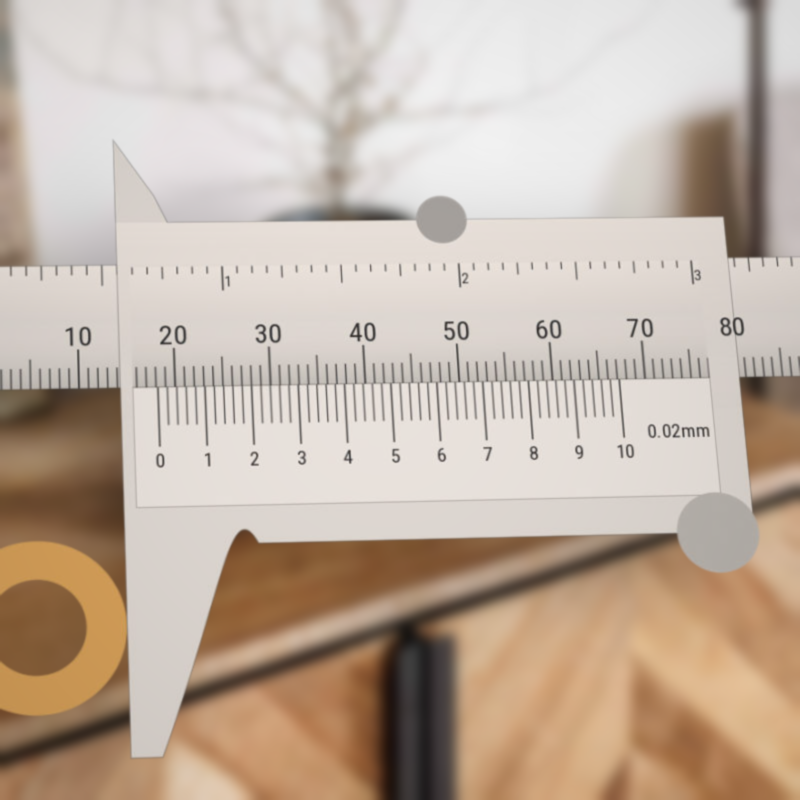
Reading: 18.2 mm
